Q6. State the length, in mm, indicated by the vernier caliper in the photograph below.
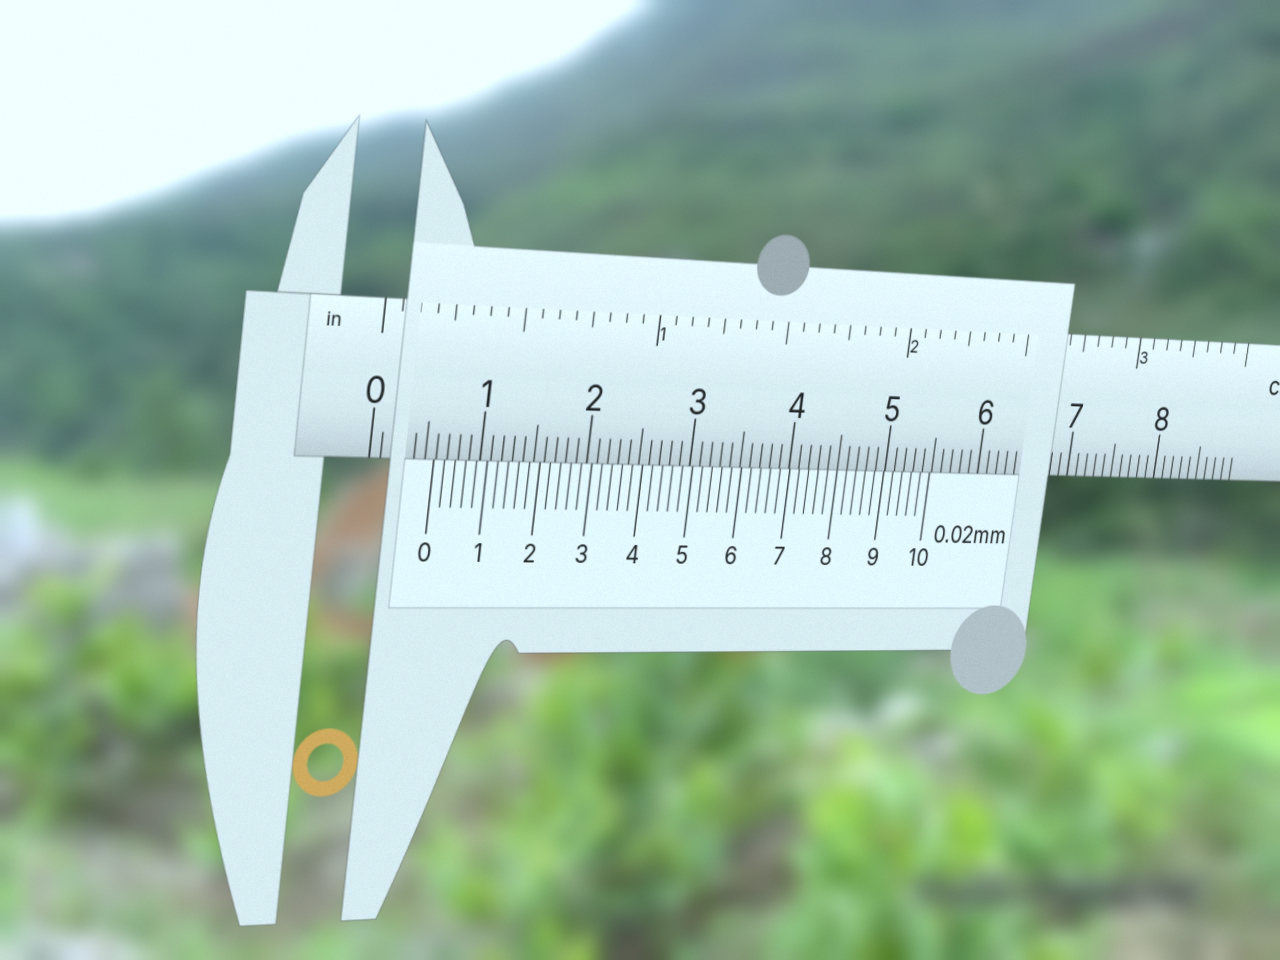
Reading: 5.8 mm
